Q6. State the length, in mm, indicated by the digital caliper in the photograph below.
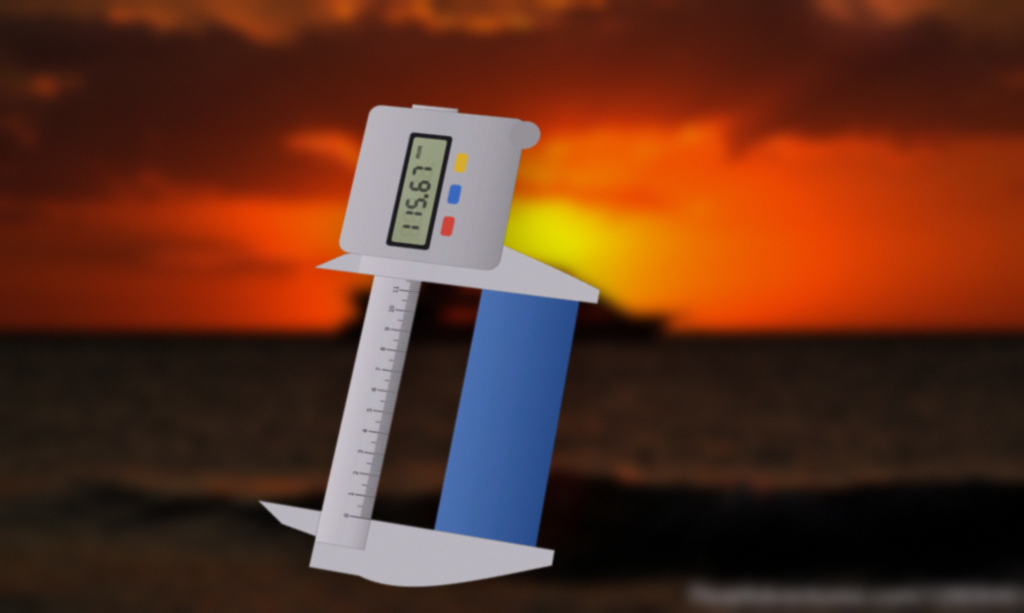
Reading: 115.67 mm
